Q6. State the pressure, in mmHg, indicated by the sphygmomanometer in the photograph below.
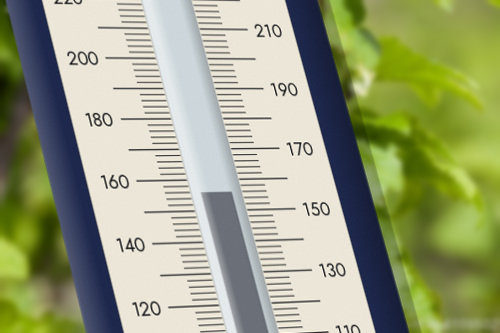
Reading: 156 mmHg
